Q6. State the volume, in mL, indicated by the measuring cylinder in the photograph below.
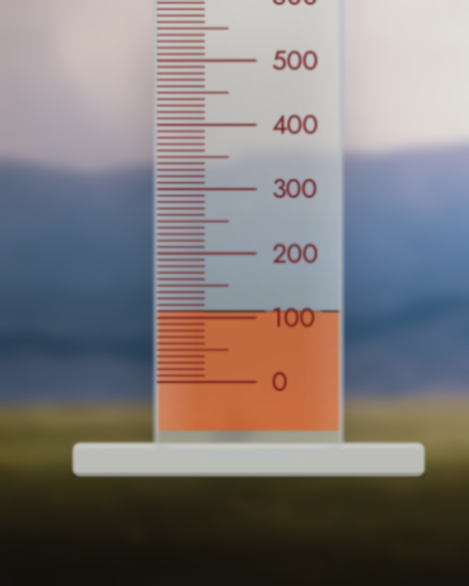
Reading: 110 mL
